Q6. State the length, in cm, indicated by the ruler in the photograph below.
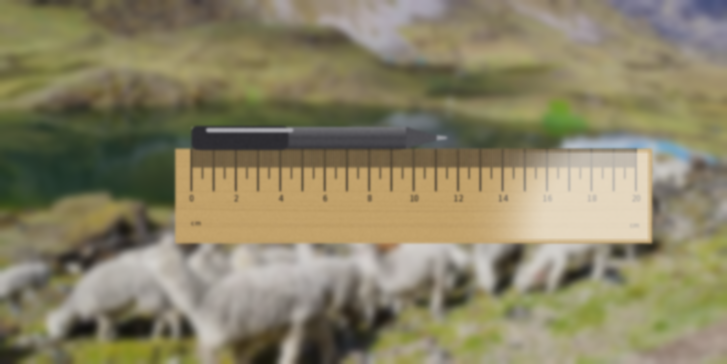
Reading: 11.5 cm
